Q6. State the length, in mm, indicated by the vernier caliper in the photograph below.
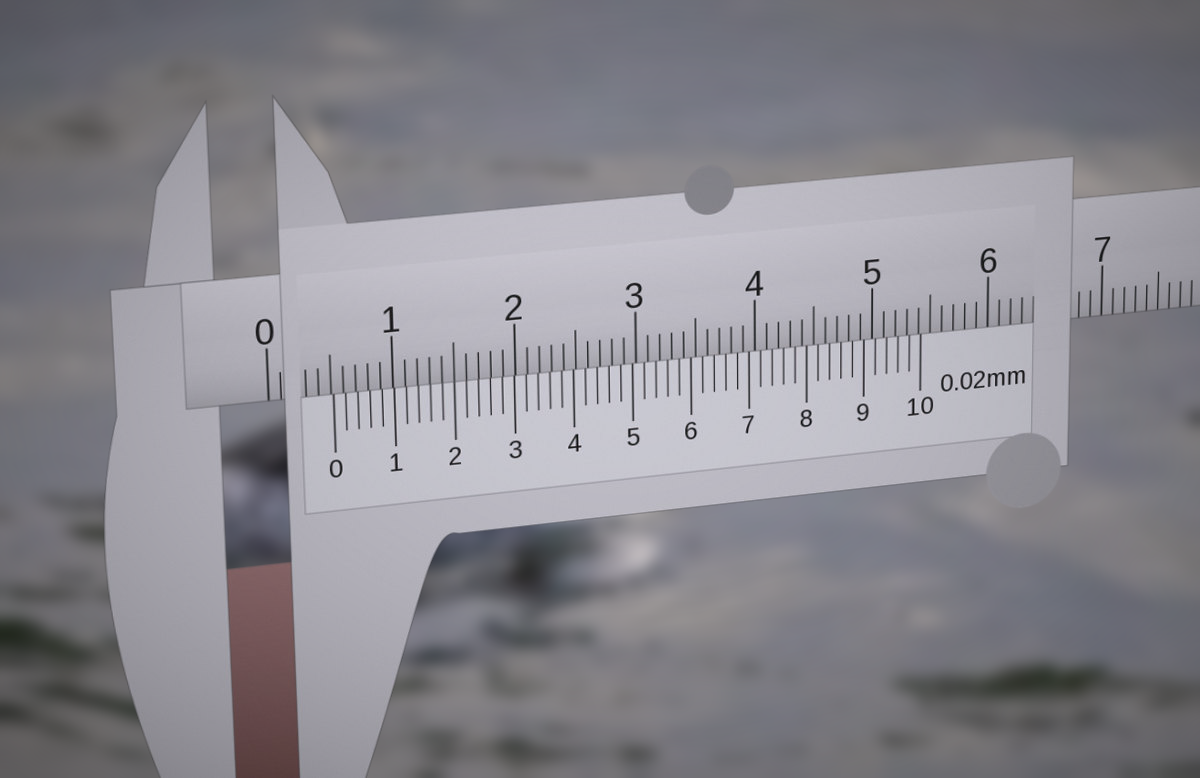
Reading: 5.2 mm
